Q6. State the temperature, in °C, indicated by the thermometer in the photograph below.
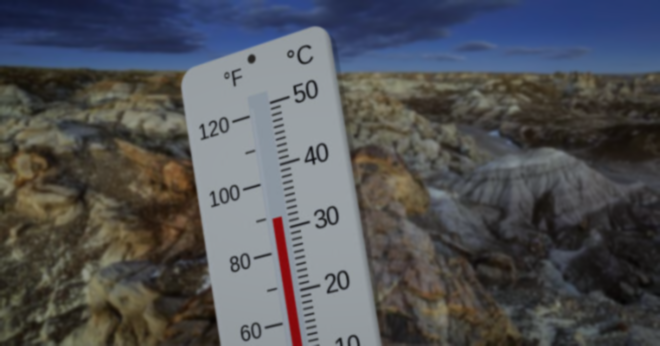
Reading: 32 °C
